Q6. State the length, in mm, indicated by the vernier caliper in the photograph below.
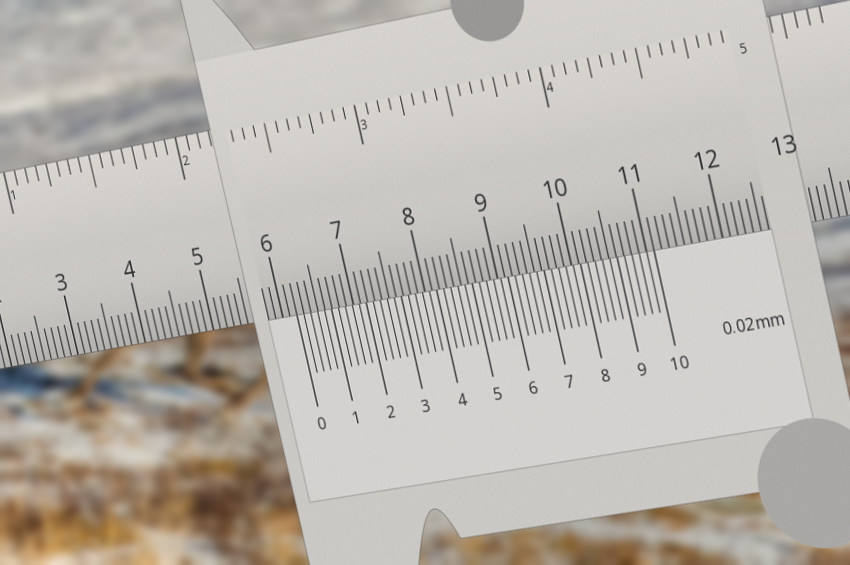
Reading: 62.0 mm
